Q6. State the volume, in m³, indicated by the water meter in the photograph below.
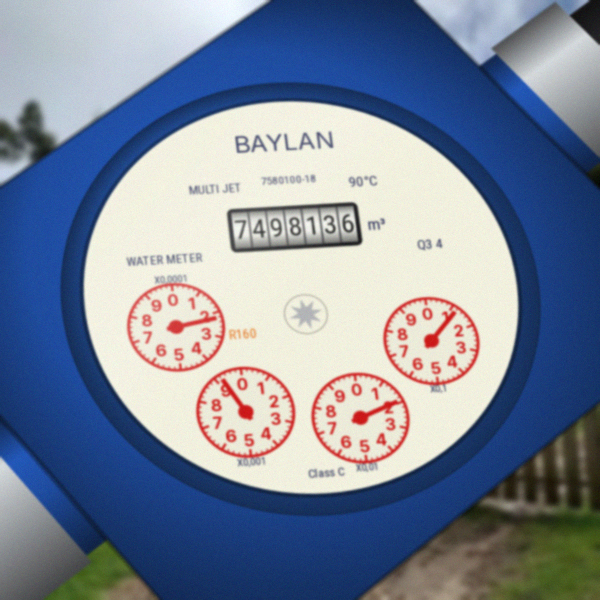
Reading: 7498136.1192 m³
